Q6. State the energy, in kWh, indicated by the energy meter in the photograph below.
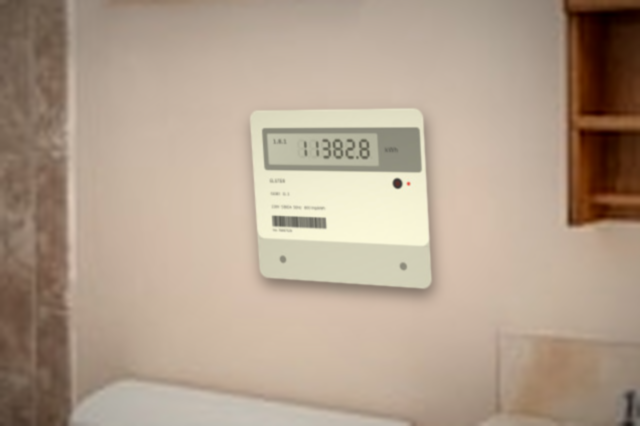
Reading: 11382.8 kWh
